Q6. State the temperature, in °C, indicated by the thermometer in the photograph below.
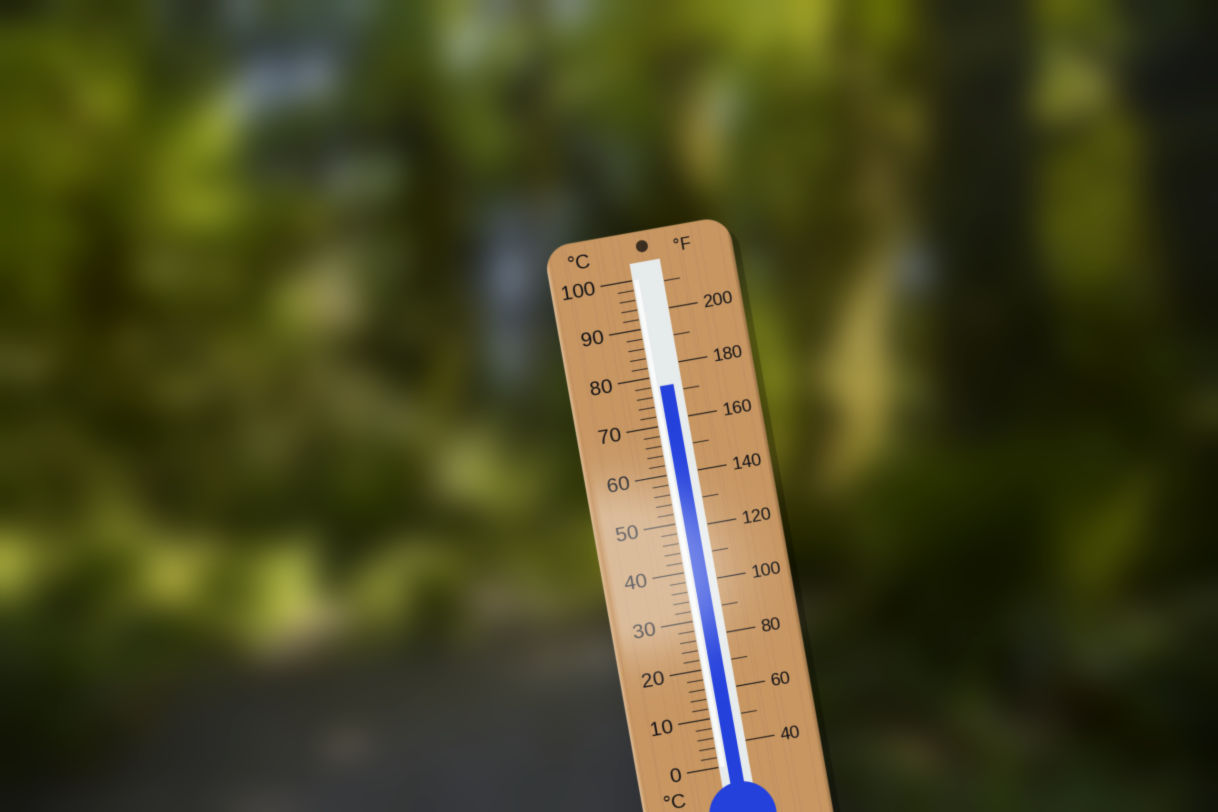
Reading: 78 °C
